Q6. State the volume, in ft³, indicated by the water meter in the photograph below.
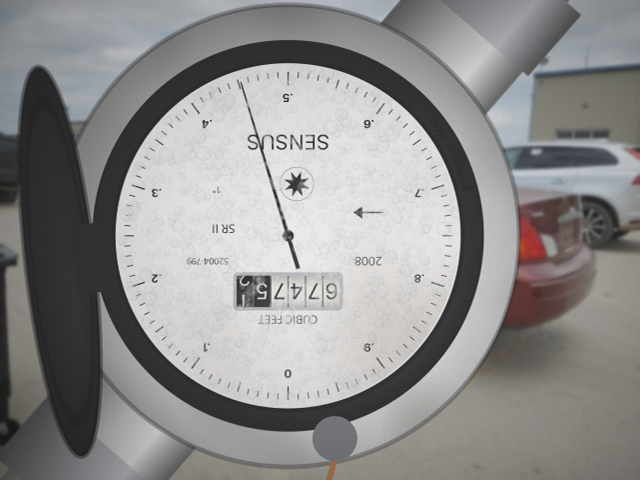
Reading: 674751.45 ft³
